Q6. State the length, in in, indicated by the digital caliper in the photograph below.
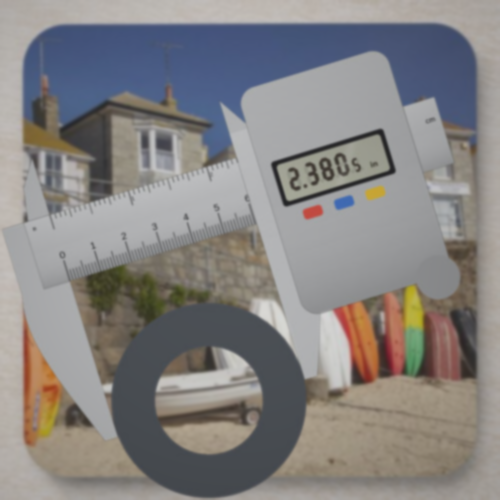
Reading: 2.3805 in
